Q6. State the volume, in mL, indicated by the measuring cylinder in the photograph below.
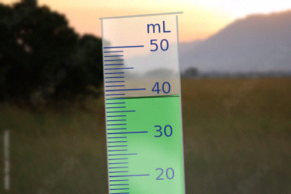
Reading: 38 mL
